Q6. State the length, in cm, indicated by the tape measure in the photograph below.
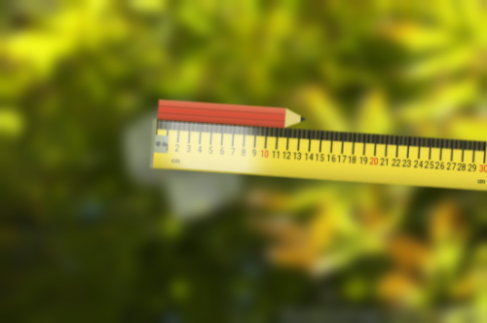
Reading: 13.5 cm
